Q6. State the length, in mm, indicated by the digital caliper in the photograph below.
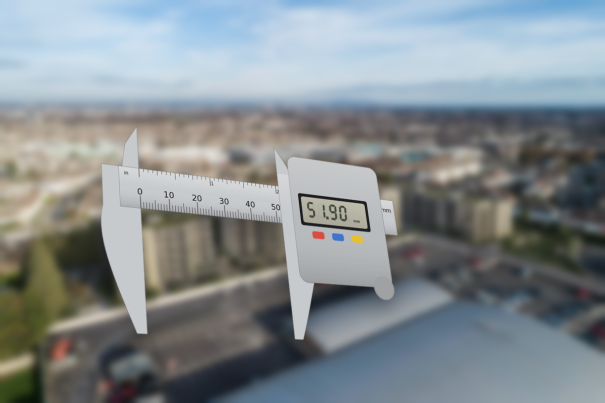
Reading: 51.90 mm
